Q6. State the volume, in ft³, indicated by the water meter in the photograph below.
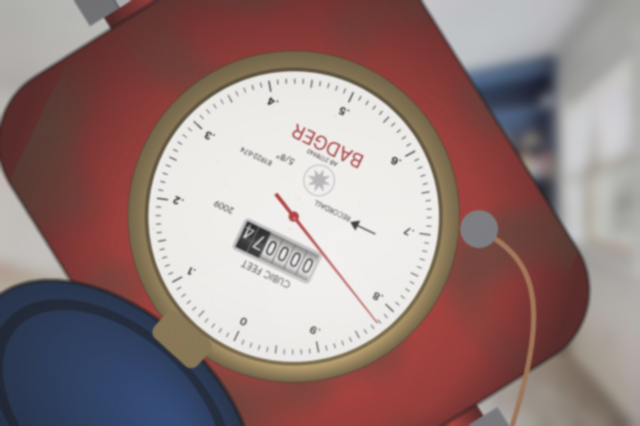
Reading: 73.82 ft³
